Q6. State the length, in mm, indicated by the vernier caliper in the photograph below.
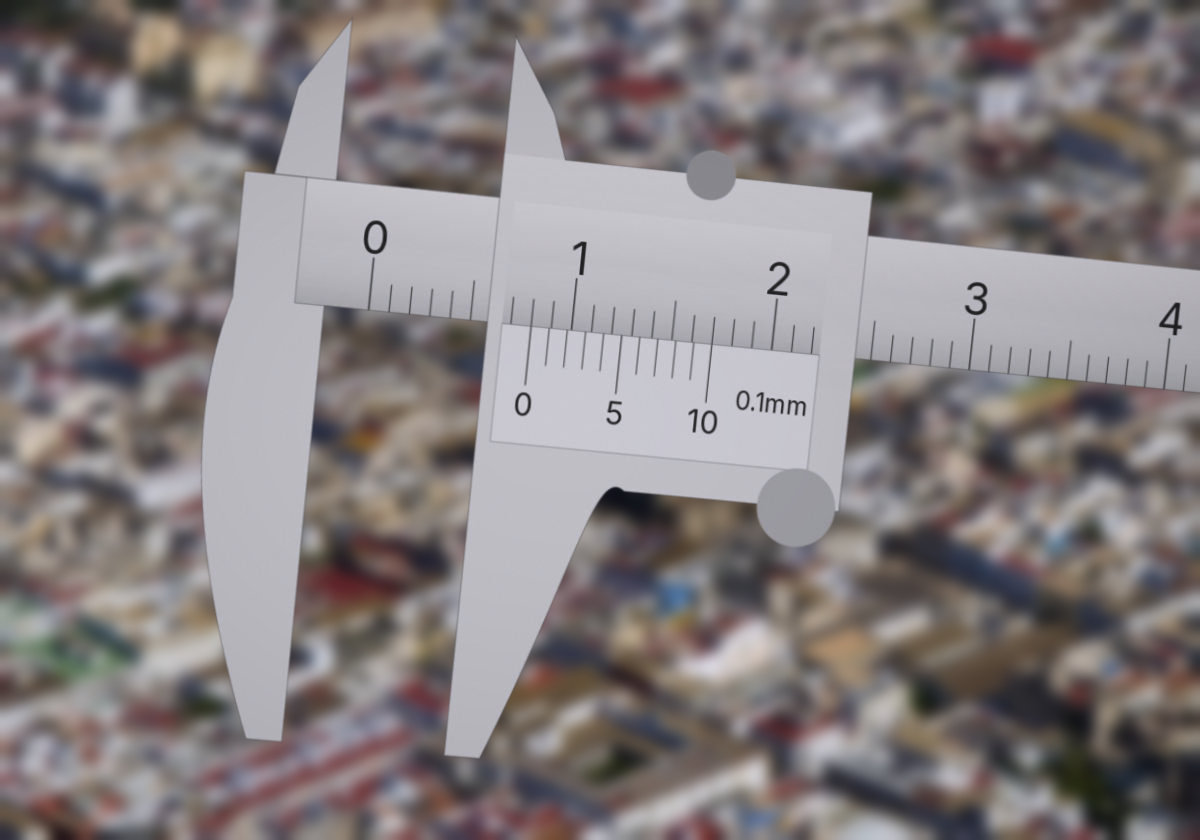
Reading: 8.0 mm
